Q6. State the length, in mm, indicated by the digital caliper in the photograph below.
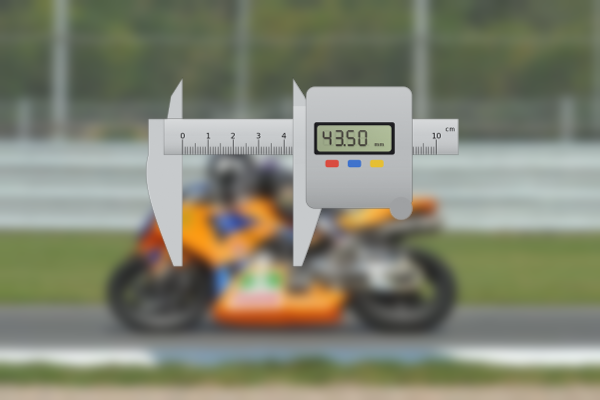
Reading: 43.50 mm
